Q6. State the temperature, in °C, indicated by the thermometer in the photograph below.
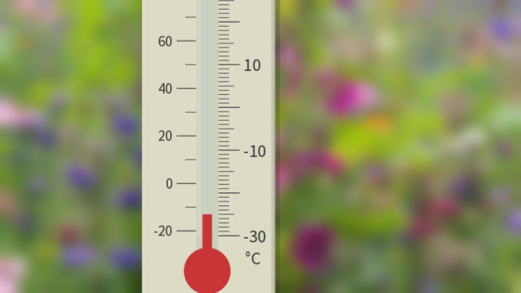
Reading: -25 °C
